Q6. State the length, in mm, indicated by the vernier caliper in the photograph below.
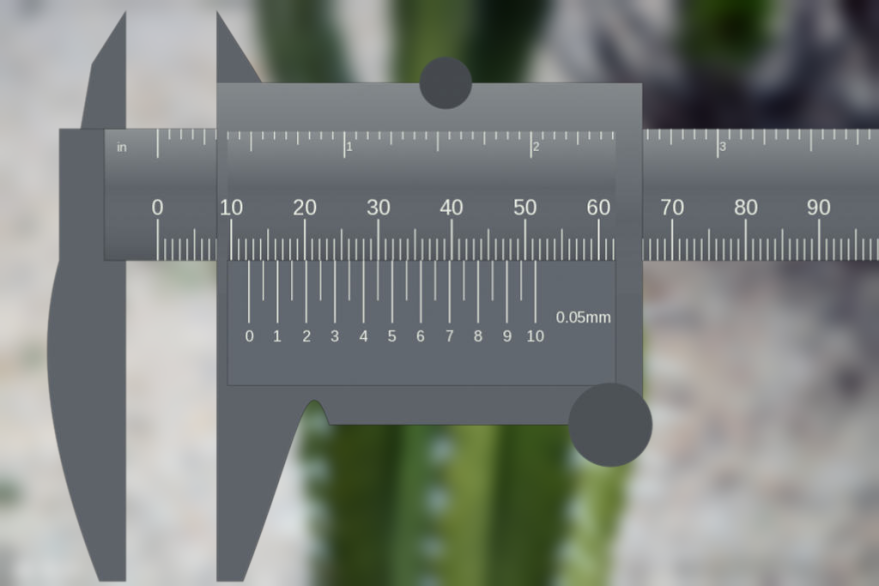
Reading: 12.4 mm
